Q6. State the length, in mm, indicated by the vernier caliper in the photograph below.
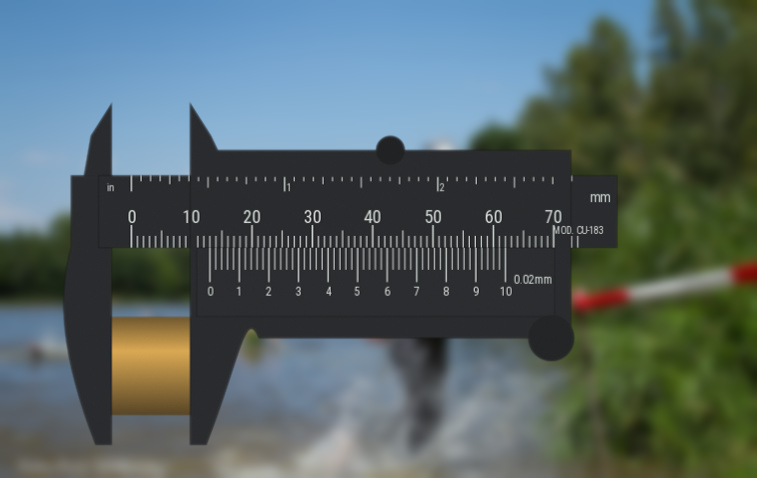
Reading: 13.0 mm
